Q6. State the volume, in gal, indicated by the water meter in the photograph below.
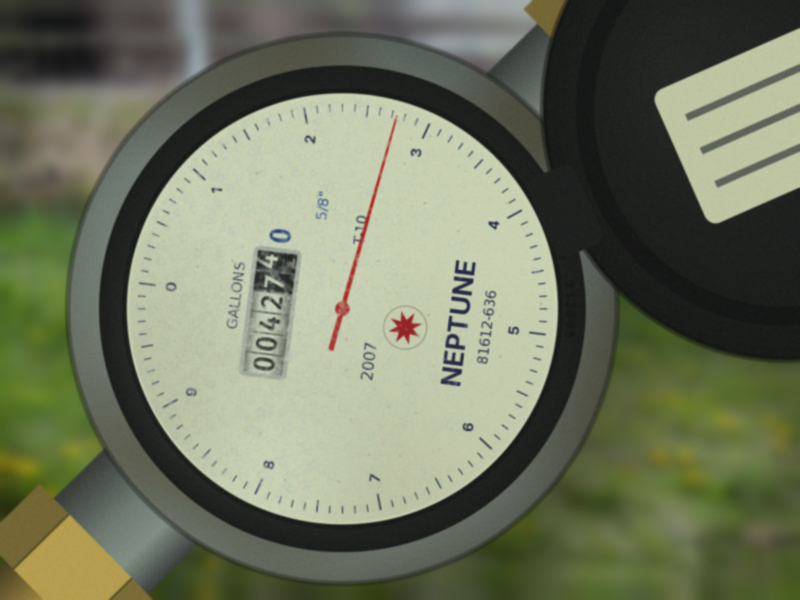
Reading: 42742.7 gal
